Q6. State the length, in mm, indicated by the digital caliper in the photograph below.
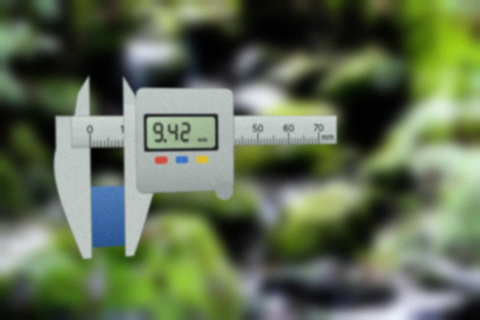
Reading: 9.42 mm
